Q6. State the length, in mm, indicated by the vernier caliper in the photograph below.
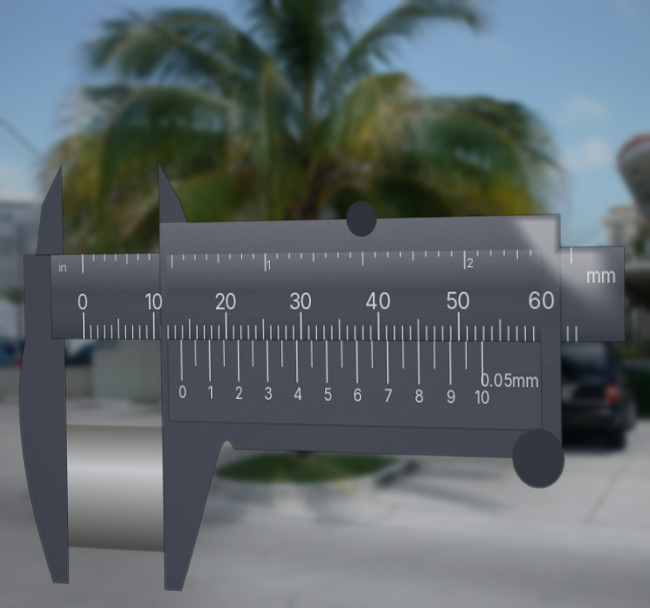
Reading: 13.8 mm
